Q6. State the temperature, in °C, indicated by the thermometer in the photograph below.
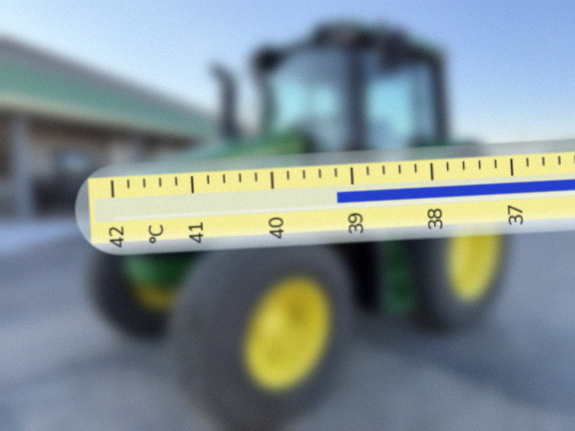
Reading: 39.2 °C
